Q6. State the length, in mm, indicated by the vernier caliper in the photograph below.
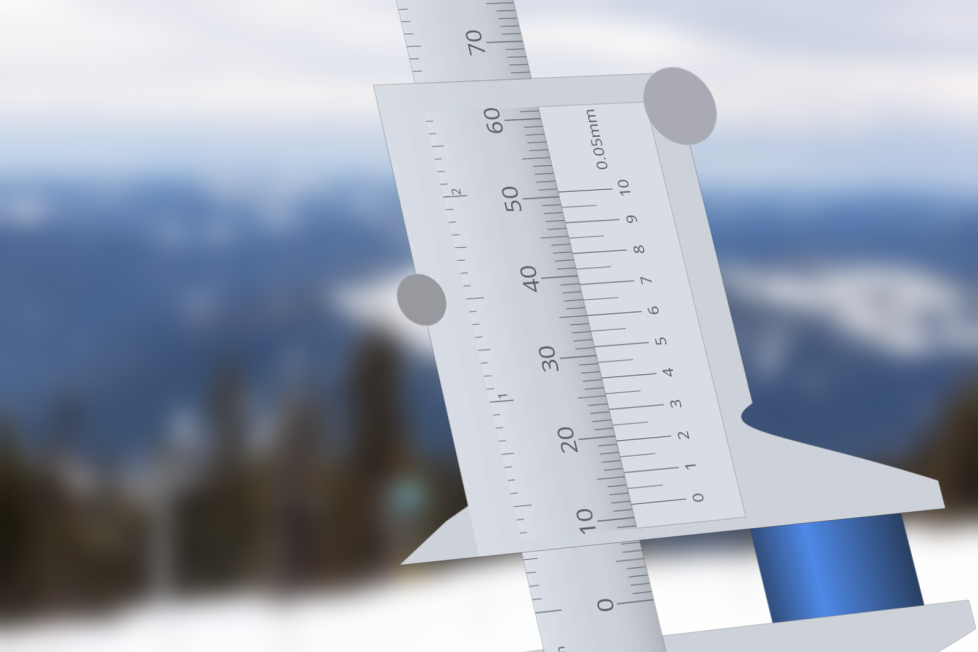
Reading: 11.6 mm
